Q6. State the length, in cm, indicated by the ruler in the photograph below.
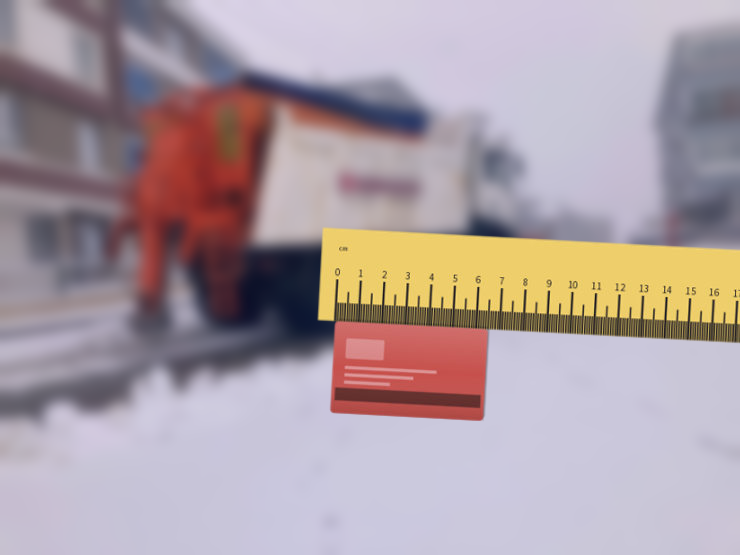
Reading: 6.5 cm
